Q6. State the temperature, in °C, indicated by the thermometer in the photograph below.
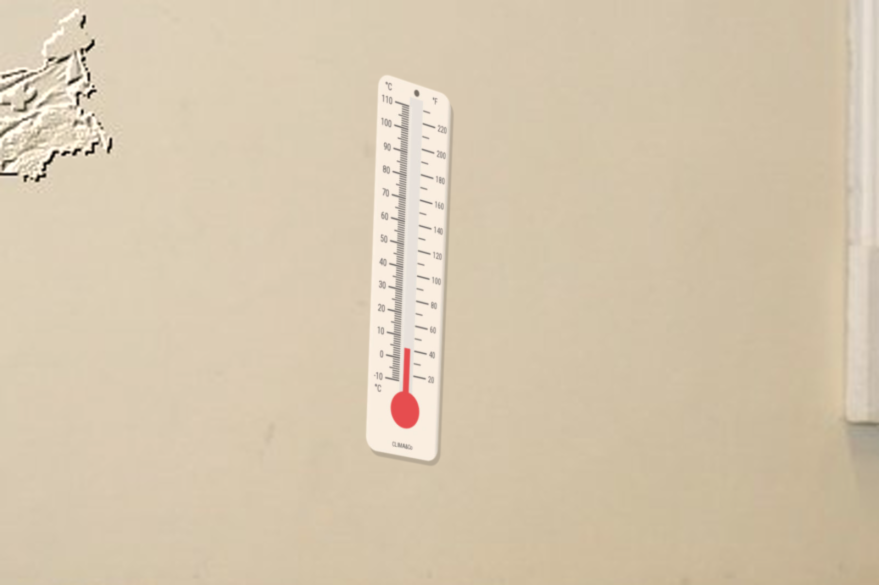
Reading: 5 °C
